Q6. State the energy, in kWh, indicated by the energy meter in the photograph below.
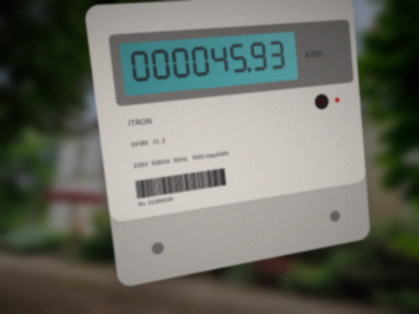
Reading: 45.93 kWh
